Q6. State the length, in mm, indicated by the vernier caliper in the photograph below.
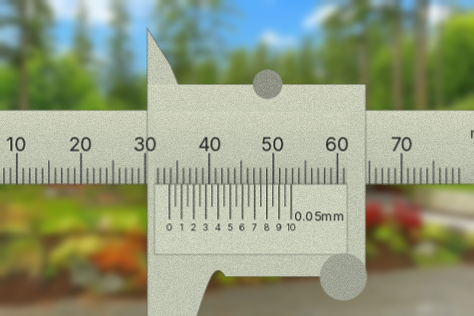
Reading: 33.8 mm
